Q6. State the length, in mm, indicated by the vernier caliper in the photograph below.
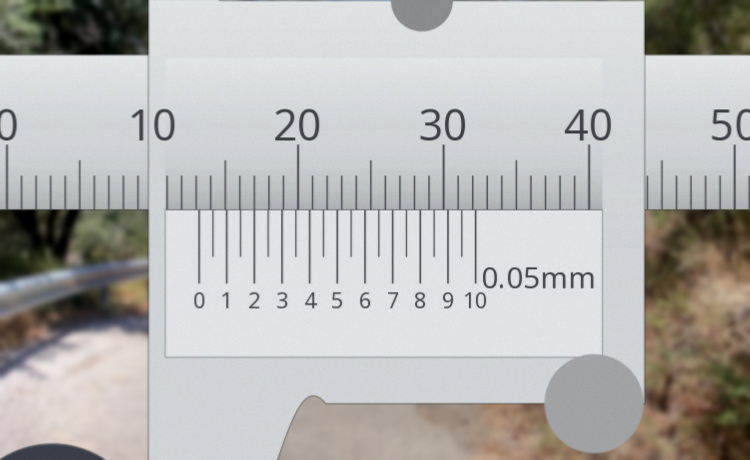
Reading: 13.2 mm
